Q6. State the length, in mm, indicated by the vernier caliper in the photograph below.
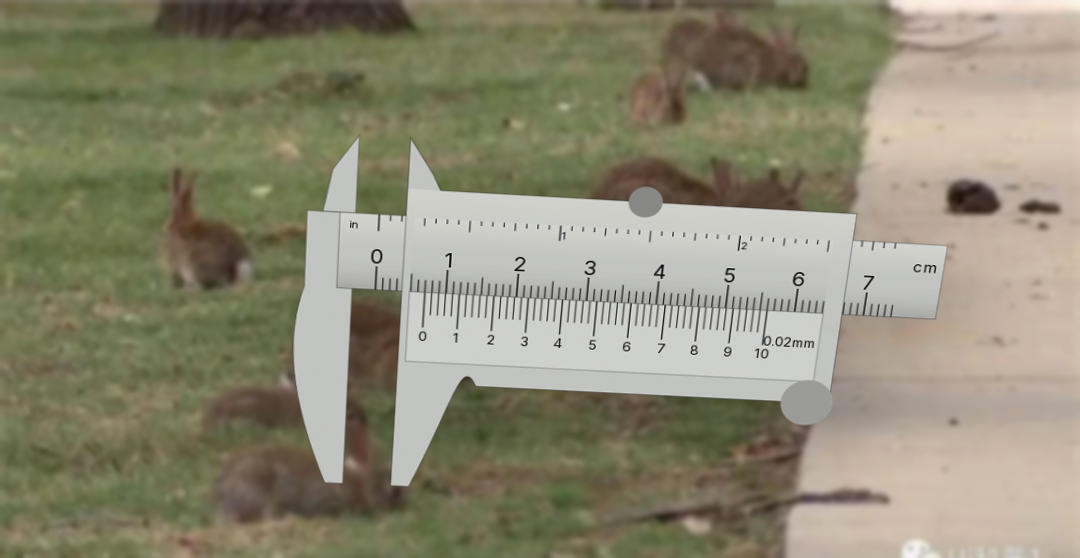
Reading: 7.0 mm
